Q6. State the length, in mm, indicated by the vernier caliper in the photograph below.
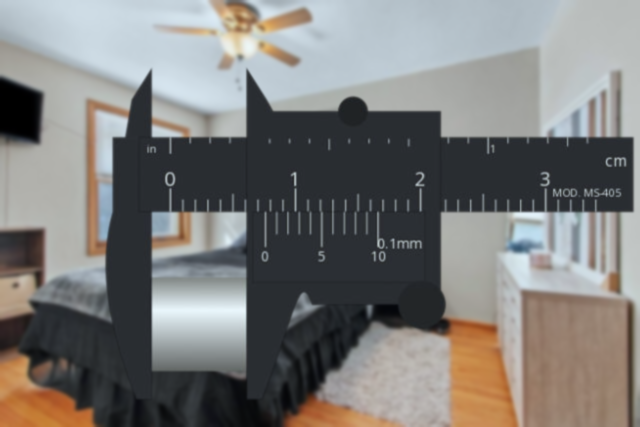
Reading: 7.6 mm
